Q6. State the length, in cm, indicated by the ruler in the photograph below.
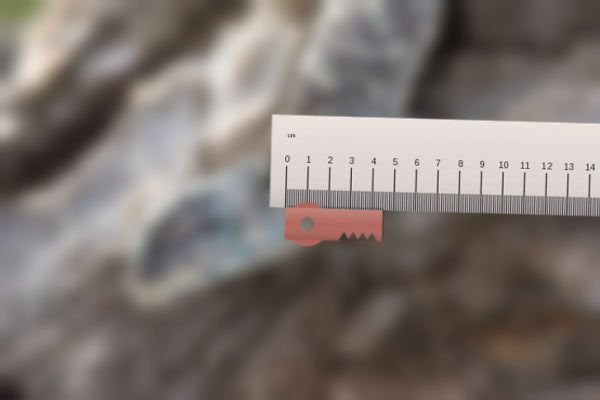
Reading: 4.5 cm
